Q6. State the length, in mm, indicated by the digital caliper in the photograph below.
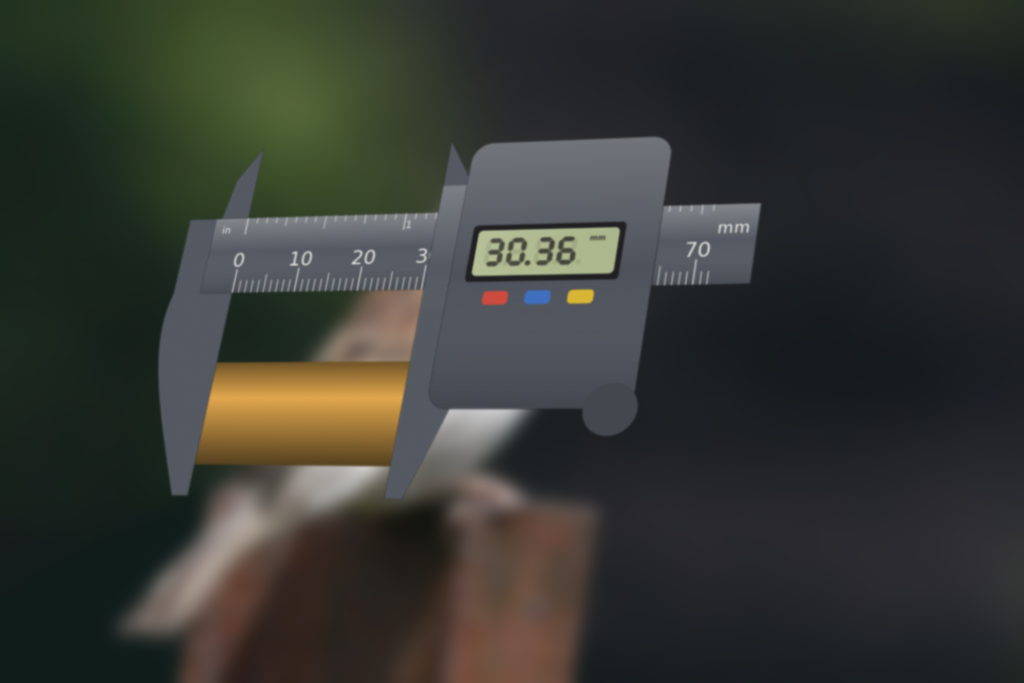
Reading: 30.36 mm
